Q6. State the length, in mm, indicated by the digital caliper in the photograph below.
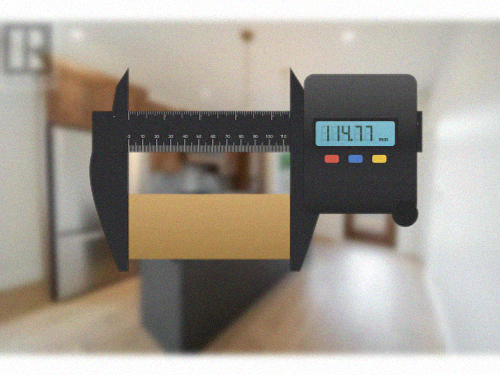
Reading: 114.77 mm
